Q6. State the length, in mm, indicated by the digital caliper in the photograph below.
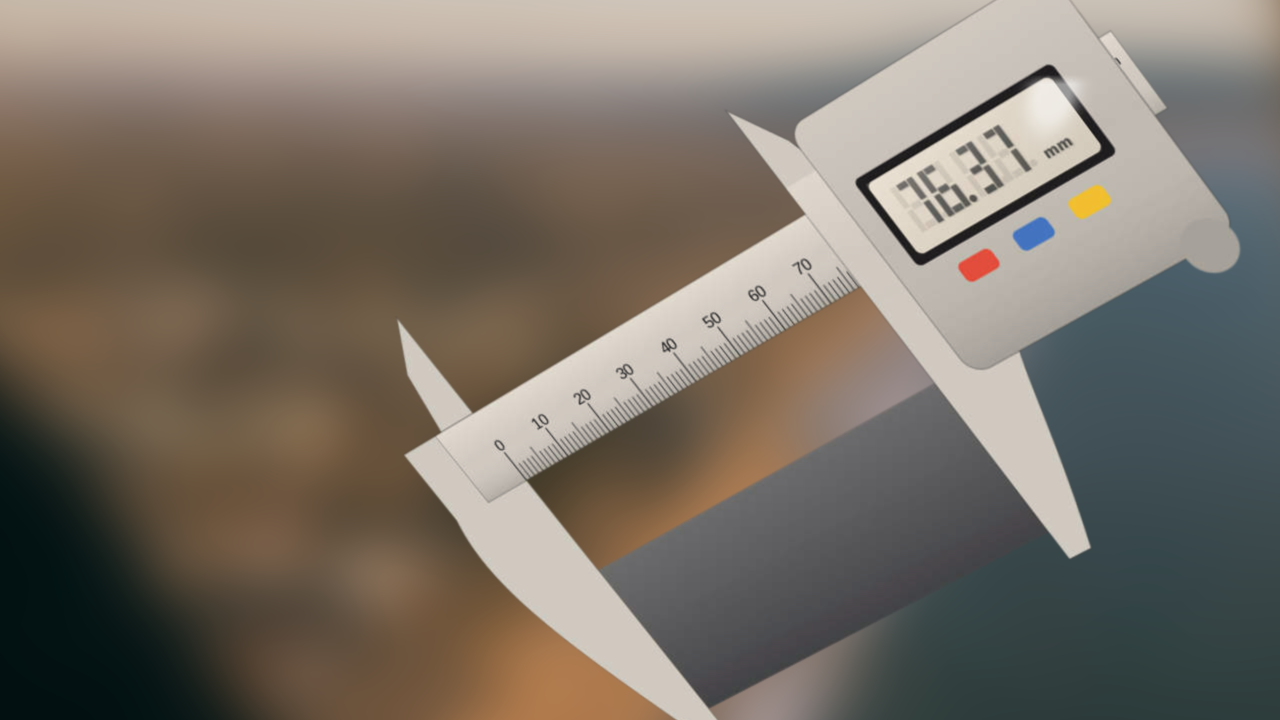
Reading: 76.37 mm
